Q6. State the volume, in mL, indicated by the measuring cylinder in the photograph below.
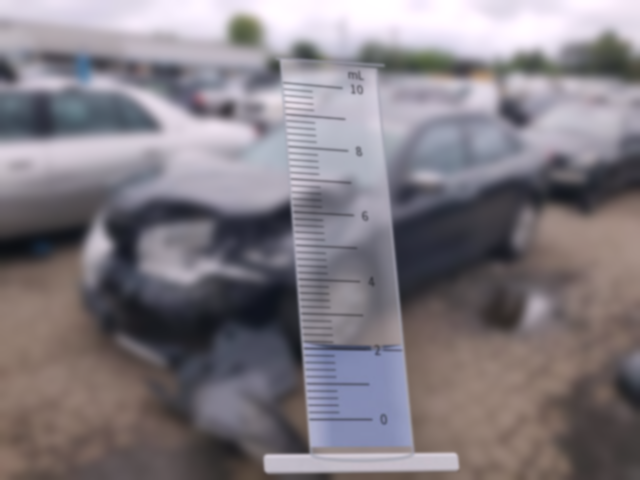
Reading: 2 mL
